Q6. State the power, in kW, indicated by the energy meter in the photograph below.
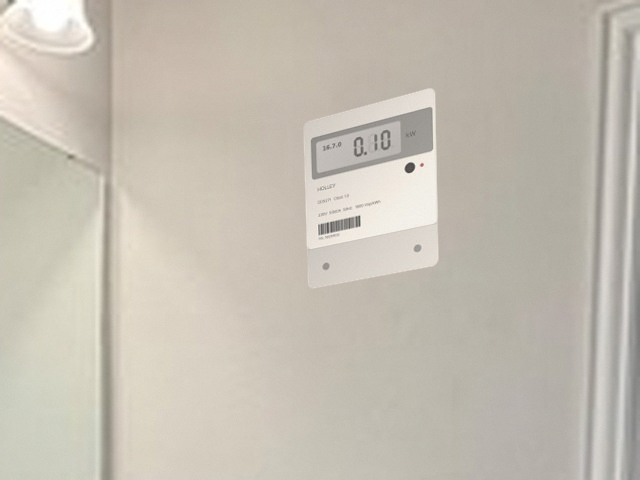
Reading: 0.10 kW
